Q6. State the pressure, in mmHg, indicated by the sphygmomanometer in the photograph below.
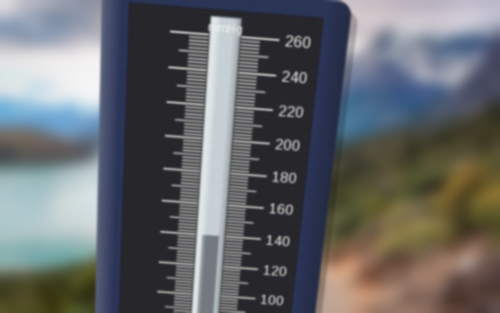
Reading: 140 mmHg
